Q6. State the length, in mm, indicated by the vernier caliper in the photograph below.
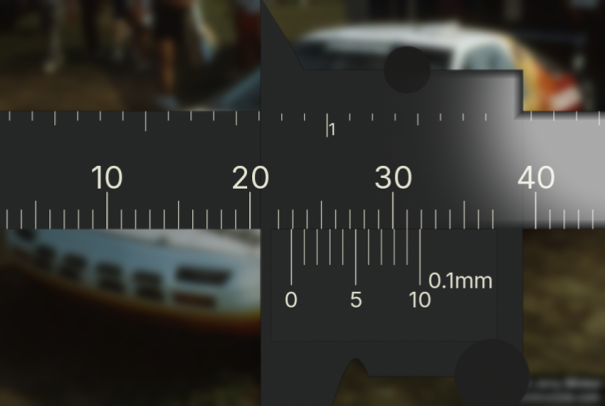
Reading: 22.9 mm
